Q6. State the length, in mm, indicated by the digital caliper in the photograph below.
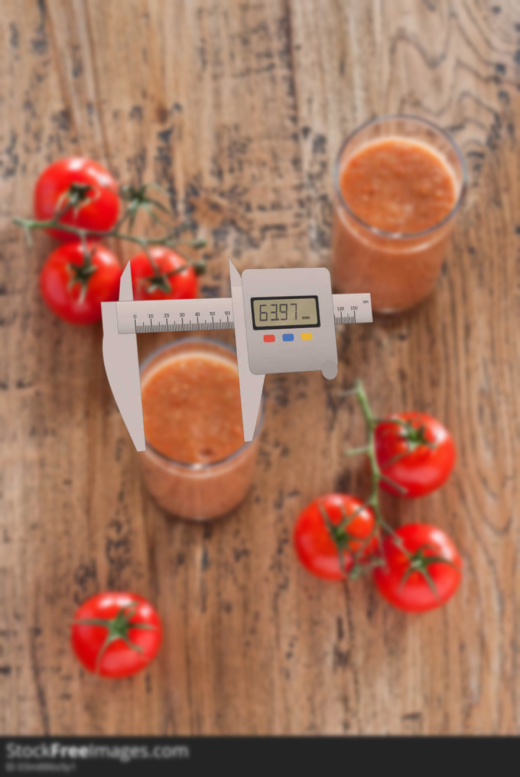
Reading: 63.97 mm
